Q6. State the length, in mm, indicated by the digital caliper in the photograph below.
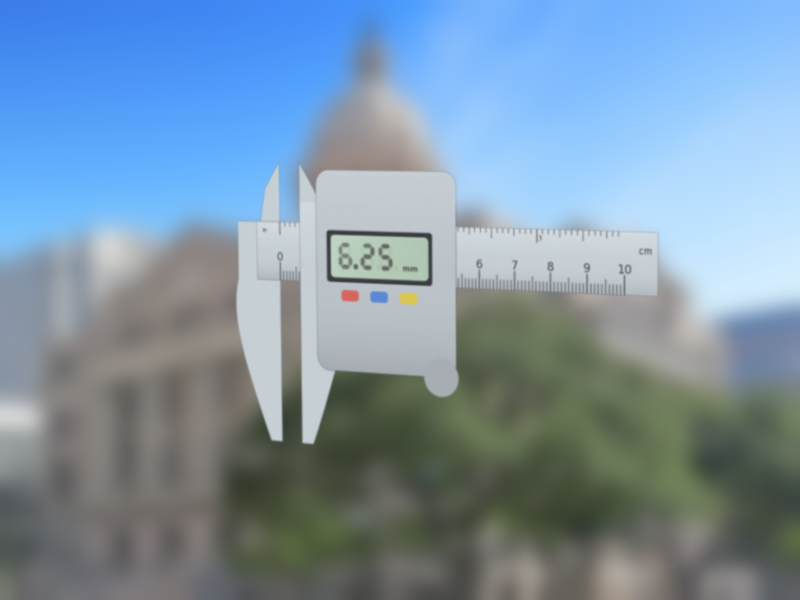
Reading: 6.25 mm
